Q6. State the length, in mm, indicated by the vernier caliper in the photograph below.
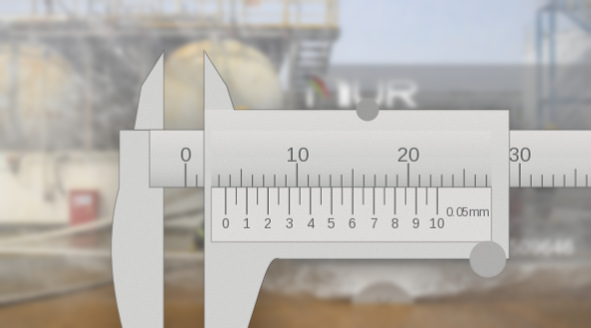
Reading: 3.6 mm
